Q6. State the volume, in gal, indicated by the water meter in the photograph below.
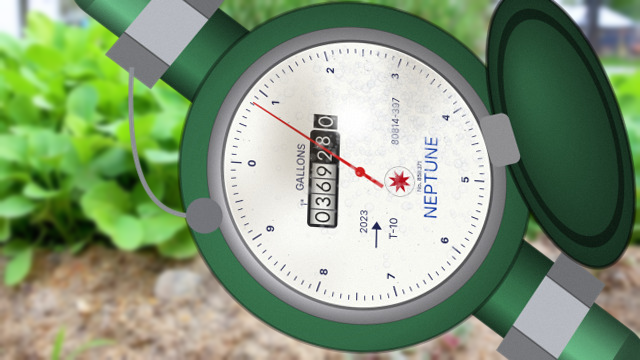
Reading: 369280.8 gal
